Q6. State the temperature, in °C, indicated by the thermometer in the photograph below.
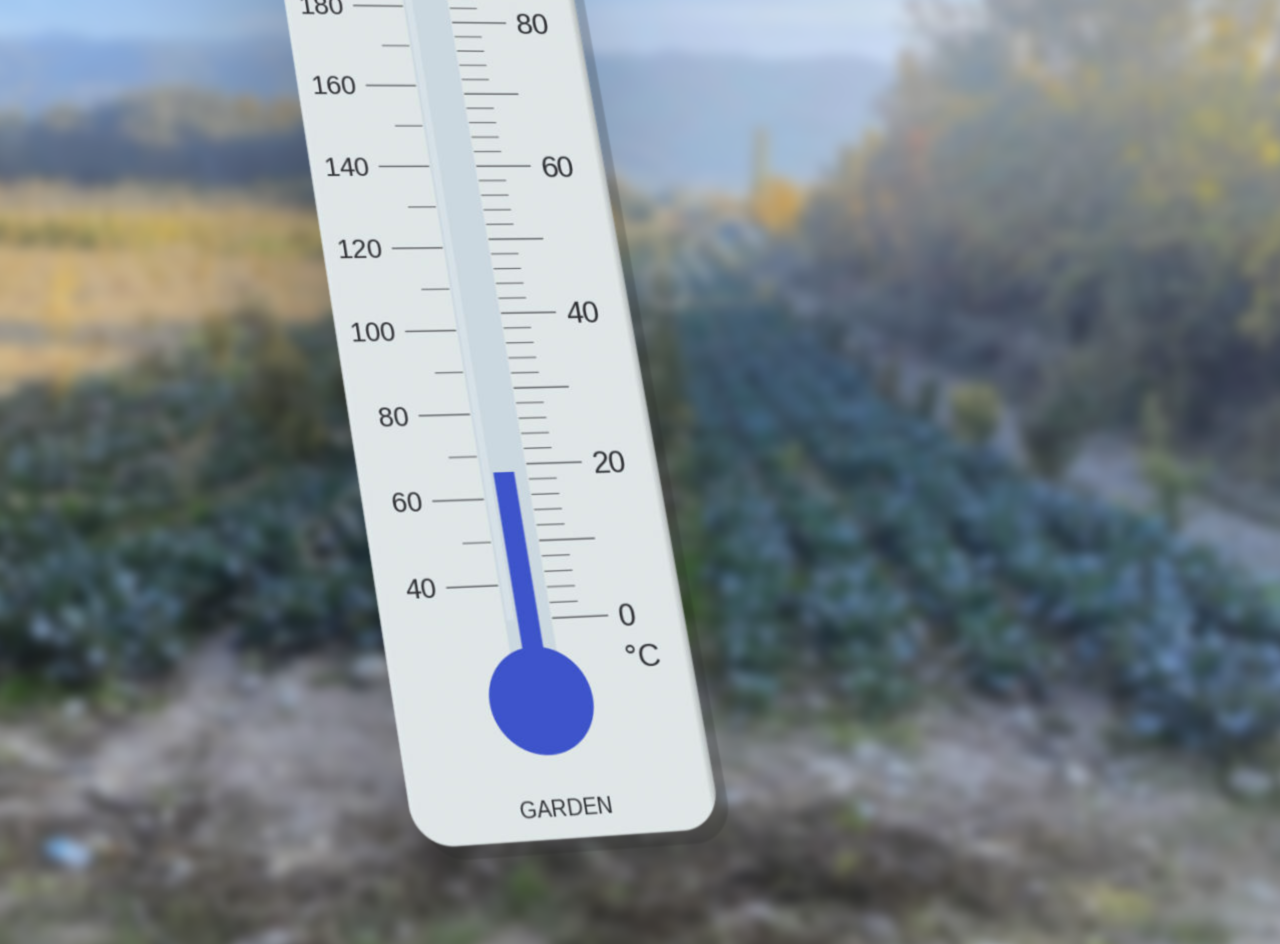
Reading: 19 °C
